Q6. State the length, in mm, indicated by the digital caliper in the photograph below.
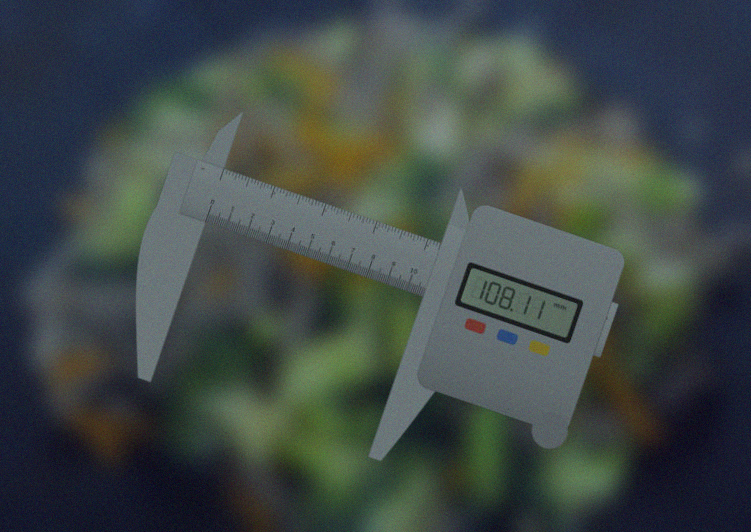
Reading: 108.11 mm
